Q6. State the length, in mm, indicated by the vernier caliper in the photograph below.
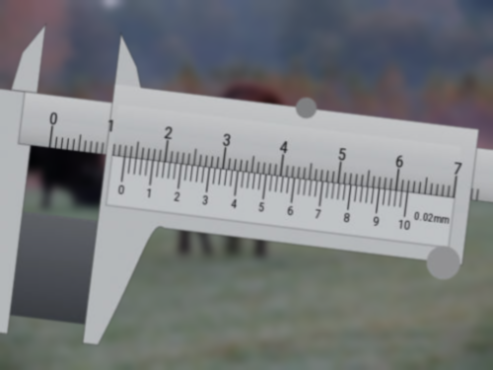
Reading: 13.0 mm
